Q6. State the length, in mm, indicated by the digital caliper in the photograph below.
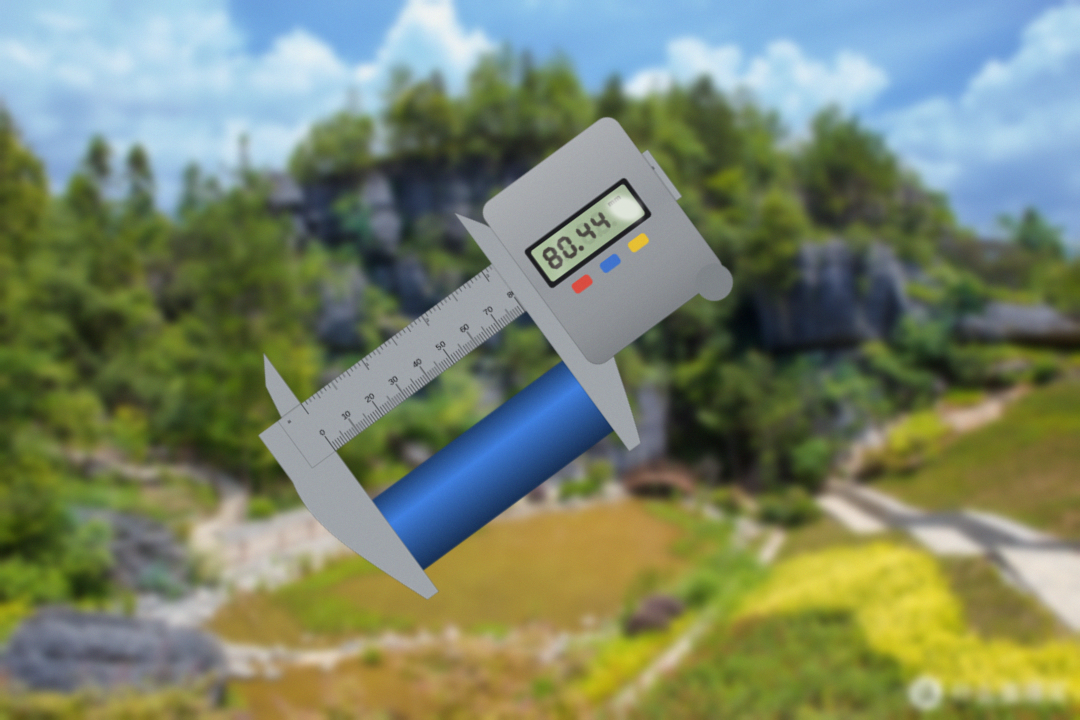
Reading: 80.44 mm
